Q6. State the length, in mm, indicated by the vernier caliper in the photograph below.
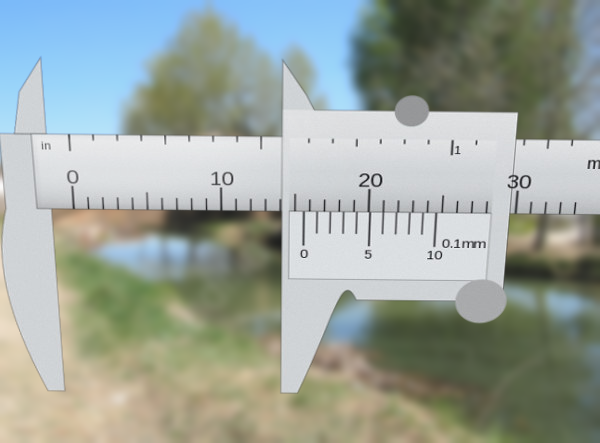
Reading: 15.6 mm
